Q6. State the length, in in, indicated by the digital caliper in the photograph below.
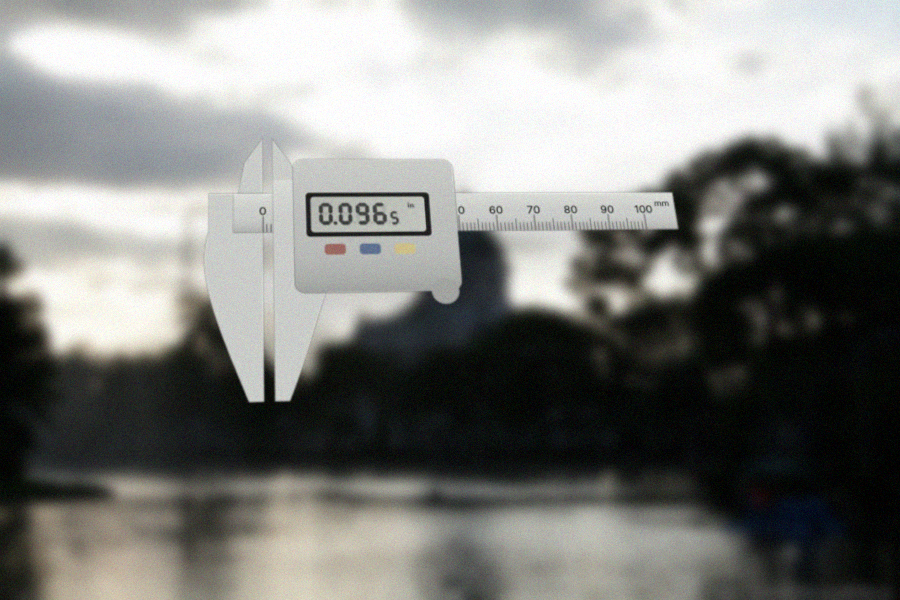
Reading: 0.0965 in
